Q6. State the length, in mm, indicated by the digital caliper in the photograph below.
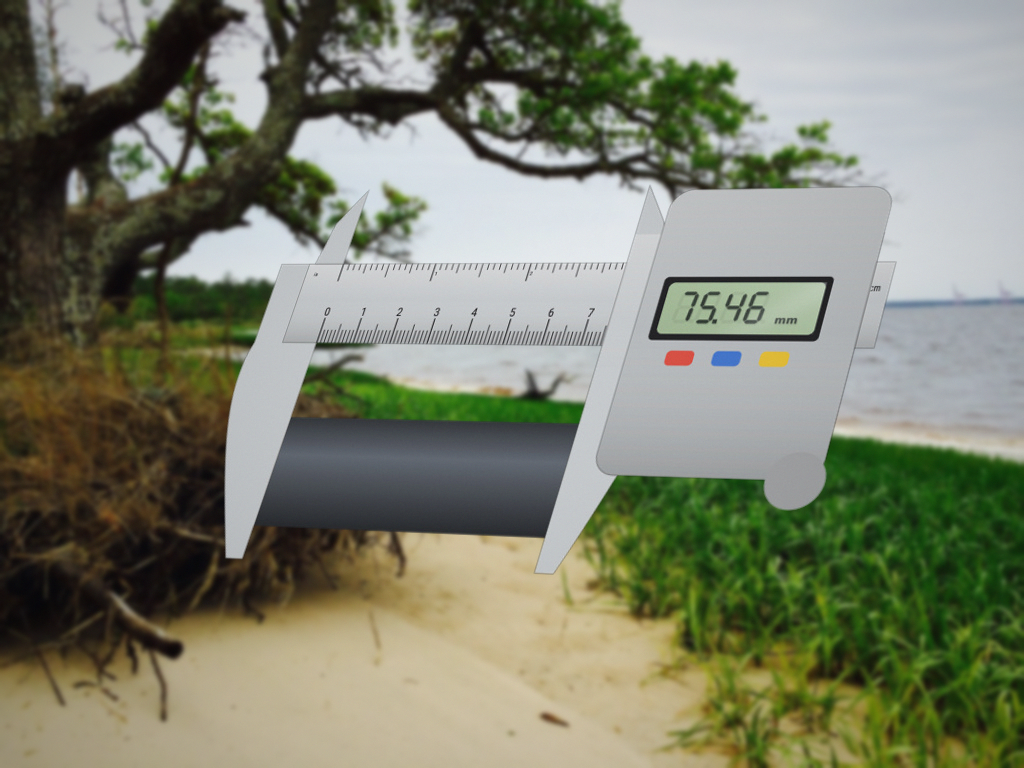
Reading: 75.46 mm
